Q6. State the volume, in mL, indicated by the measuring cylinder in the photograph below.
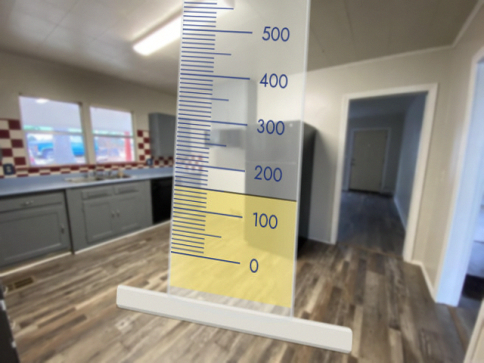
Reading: 150 mL
